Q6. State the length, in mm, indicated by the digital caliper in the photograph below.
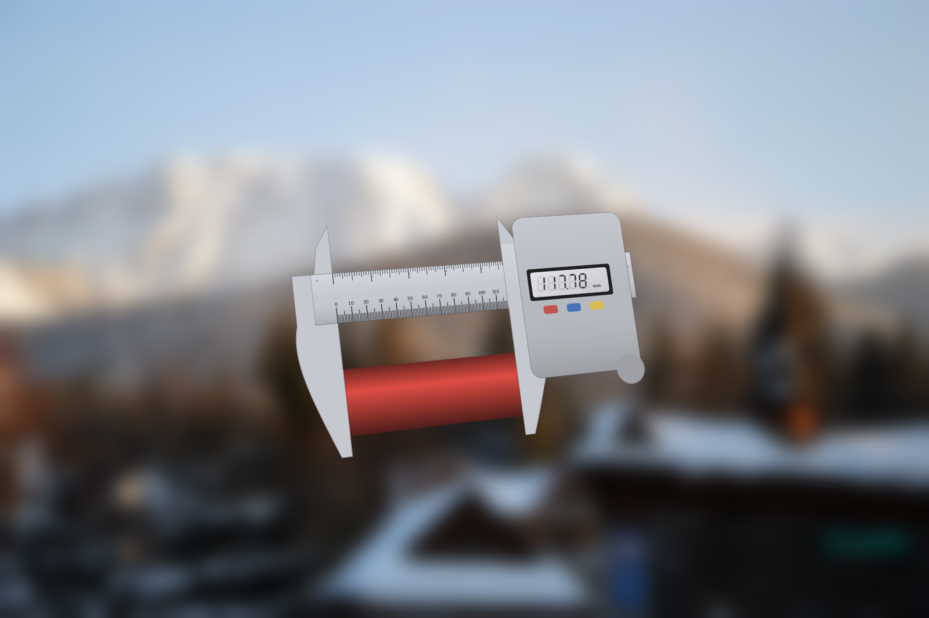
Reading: 117.78 mm
